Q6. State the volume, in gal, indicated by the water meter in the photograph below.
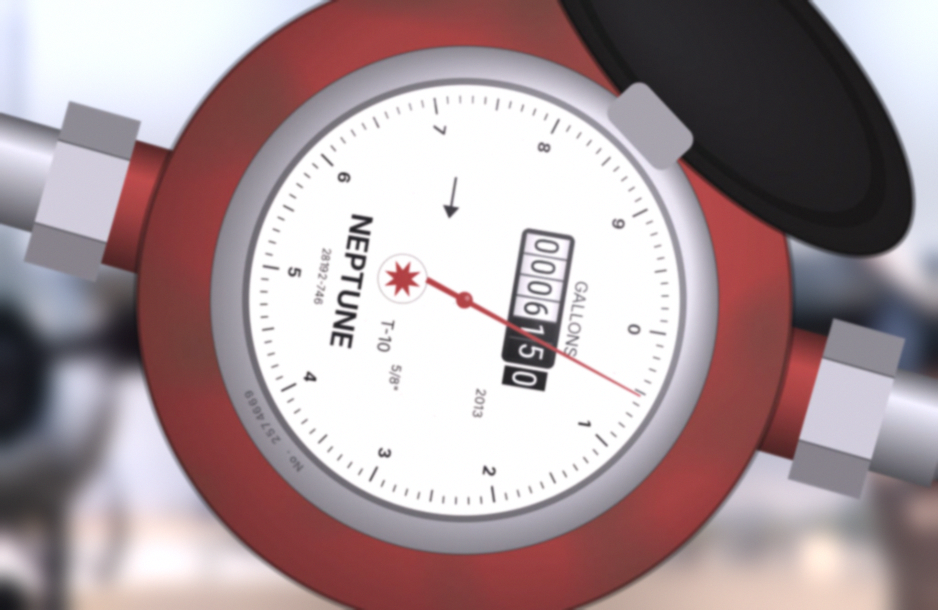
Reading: 6150.5 gal
